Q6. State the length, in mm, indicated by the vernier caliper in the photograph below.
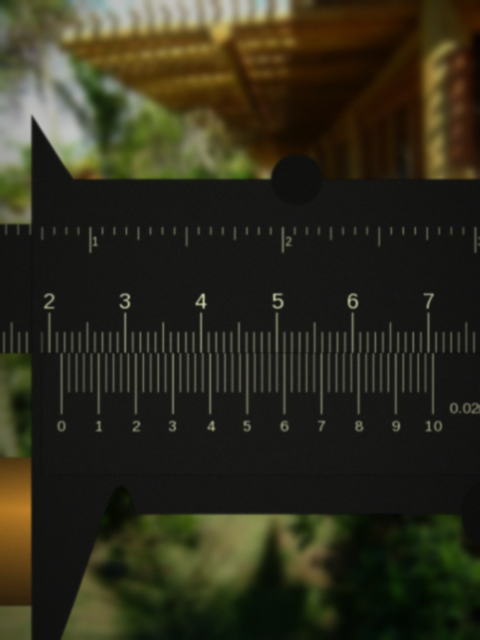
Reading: 21.6 mm
